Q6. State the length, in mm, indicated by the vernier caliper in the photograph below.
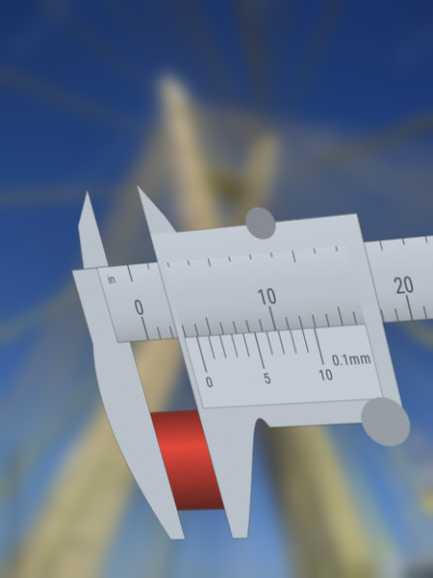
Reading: 3.9 mm
